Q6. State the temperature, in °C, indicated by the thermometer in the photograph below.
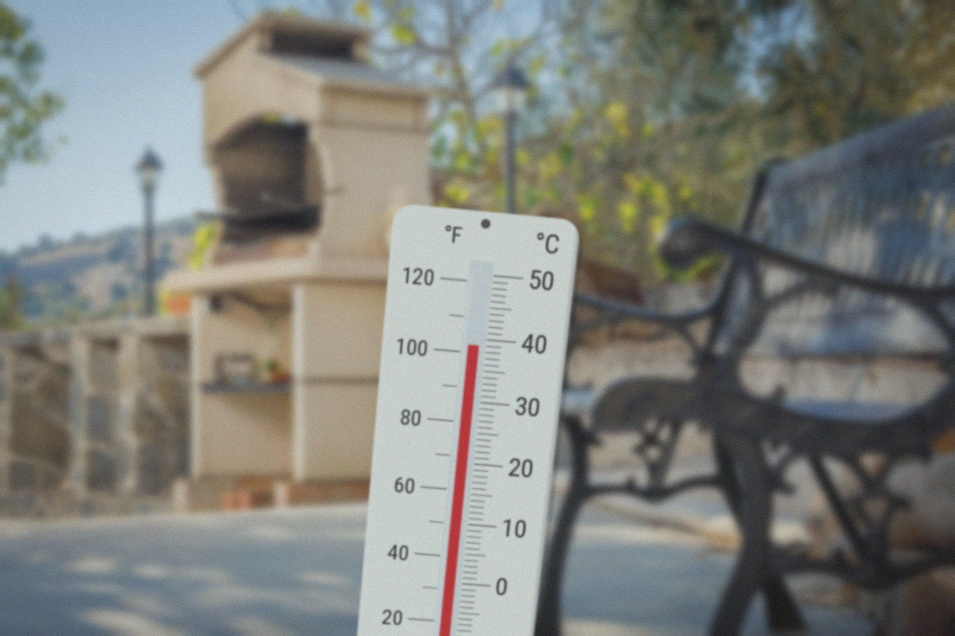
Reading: 39 °C
